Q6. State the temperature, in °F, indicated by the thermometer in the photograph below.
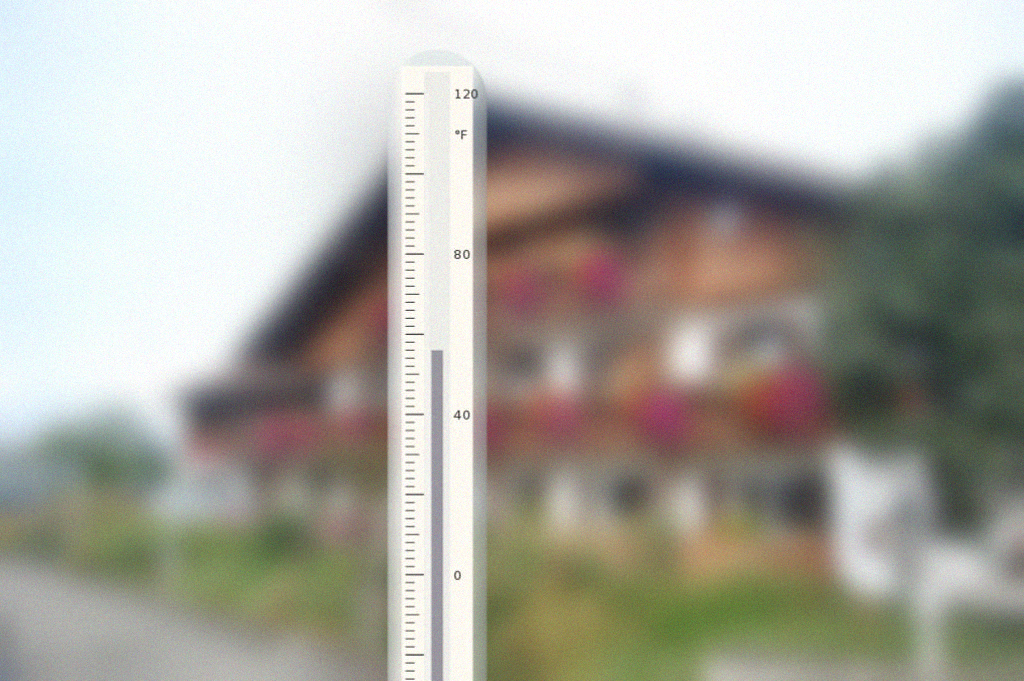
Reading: 56 °F
